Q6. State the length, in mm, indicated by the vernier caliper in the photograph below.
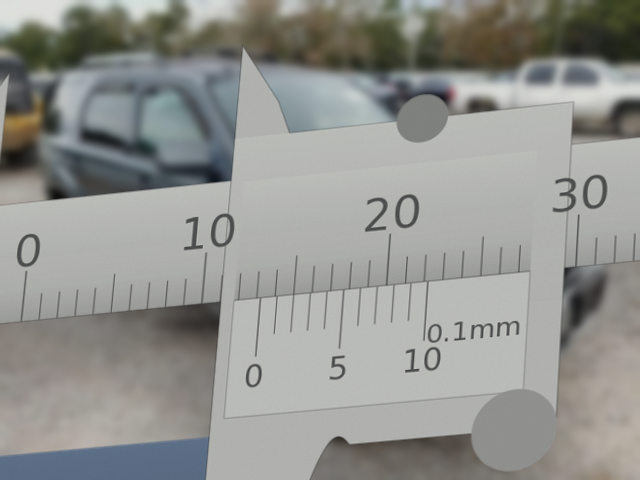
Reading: 13.2 mm
